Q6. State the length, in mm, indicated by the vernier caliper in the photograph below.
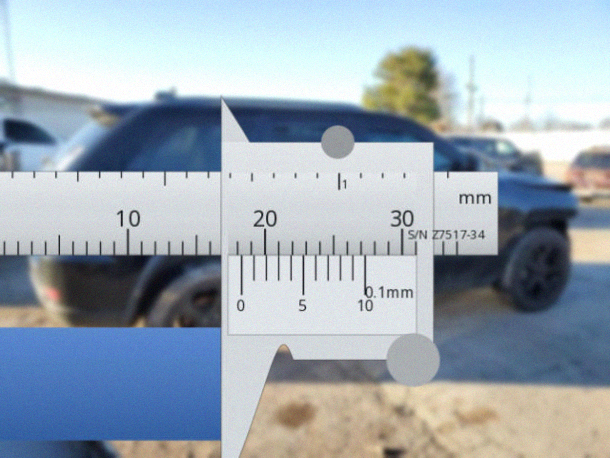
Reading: 18.3 mm
